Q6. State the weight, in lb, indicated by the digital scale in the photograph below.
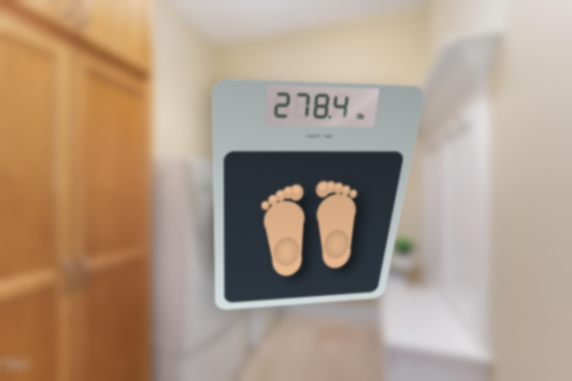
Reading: 278.4 lb
